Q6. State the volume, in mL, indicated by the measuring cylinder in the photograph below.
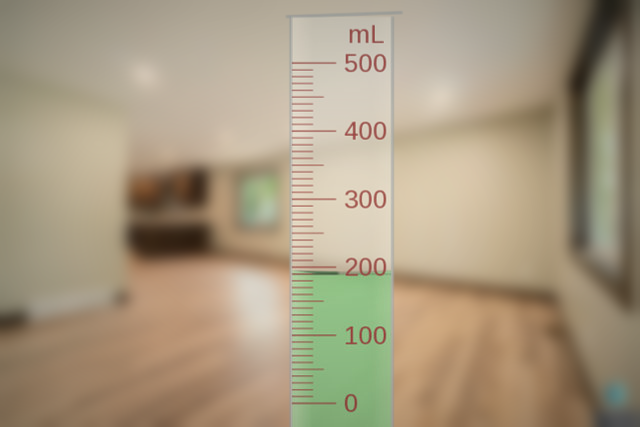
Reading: 190 mL
